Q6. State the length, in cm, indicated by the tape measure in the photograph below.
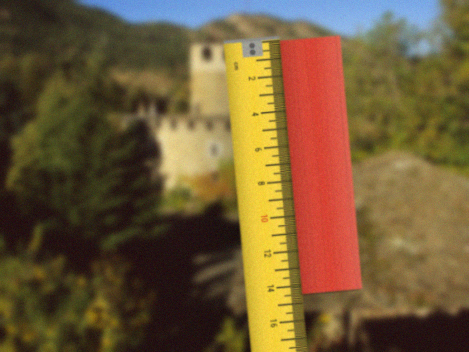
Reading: 14.5 cm
